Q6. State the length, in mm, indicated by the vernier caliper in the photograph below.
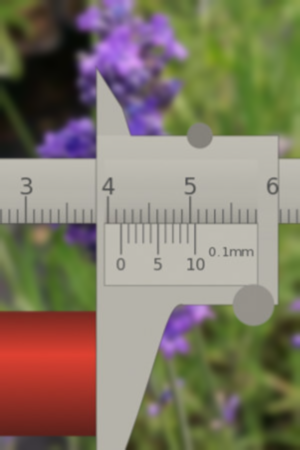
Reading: 41.6 mm
